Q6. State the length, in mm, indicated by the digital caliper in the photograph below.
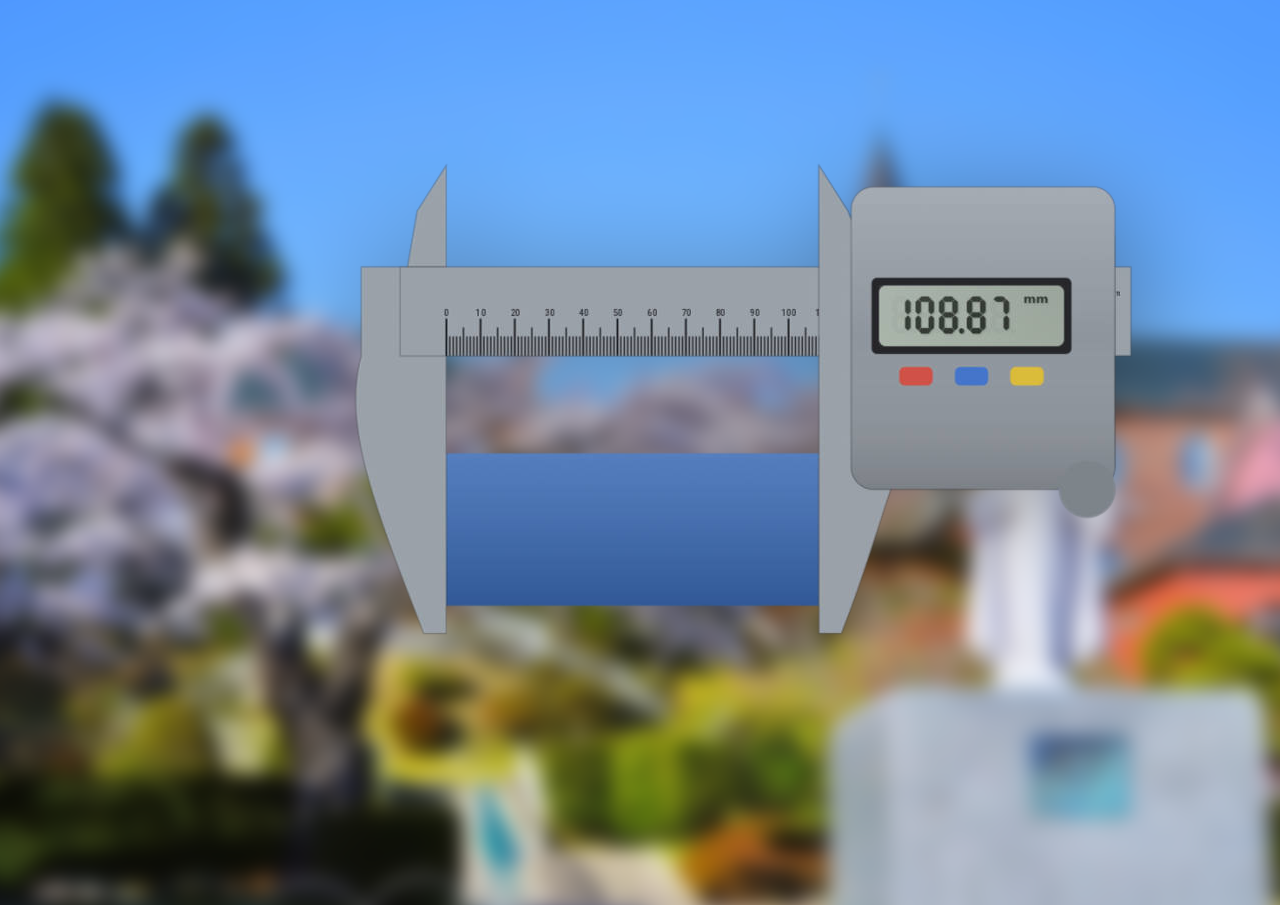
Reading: 108.87 mm
